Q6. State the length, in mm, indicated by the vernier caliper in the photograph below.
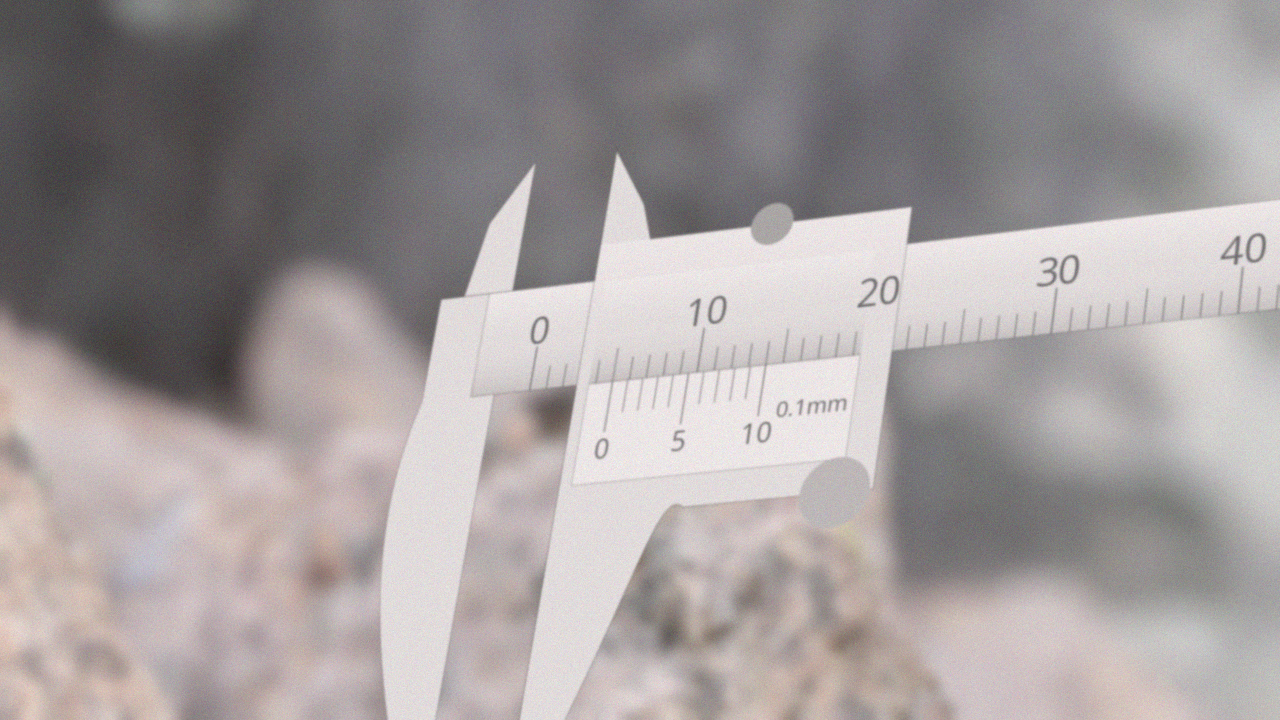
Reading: 5.0 mm
